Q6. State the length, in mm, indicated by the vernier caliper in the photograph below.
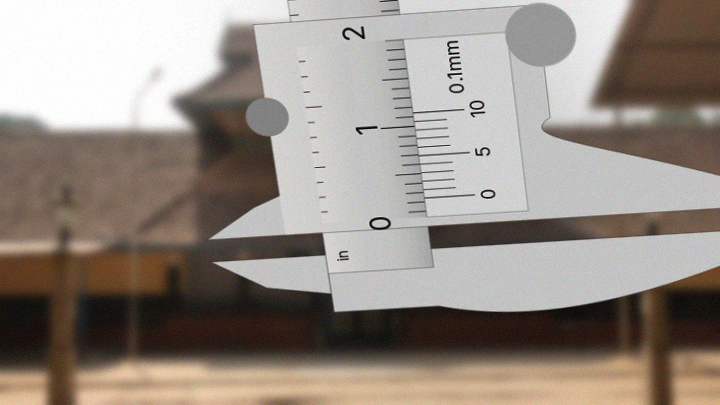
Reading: 2.4 mm
